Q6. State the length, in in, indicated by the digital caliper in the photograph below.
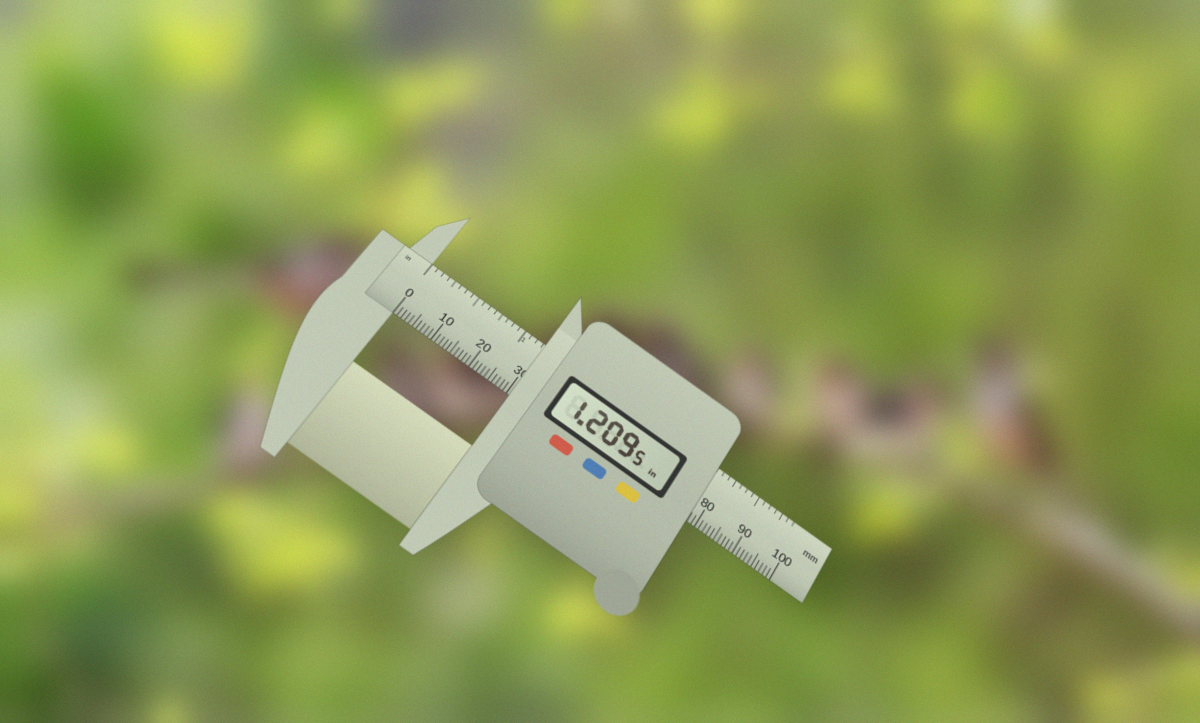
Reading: 1.2095 in
